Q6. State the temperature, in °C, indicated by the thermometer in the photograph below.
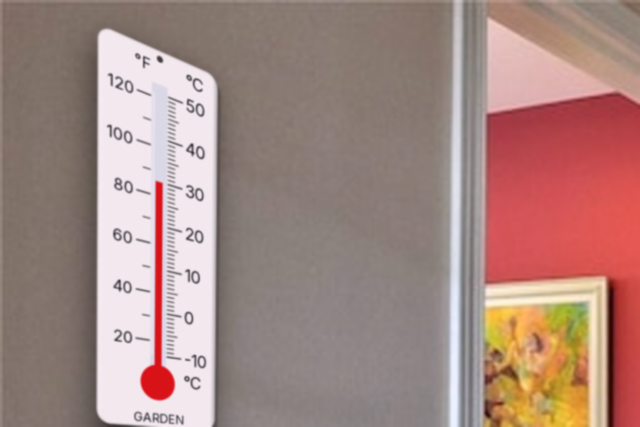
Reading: 30 °C
